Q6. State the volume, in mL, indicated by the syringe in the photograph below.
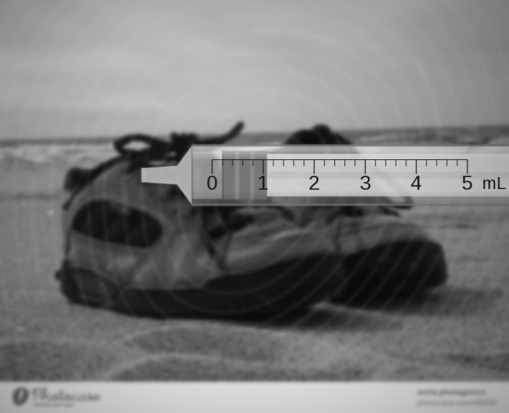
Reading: 0.2 mL
